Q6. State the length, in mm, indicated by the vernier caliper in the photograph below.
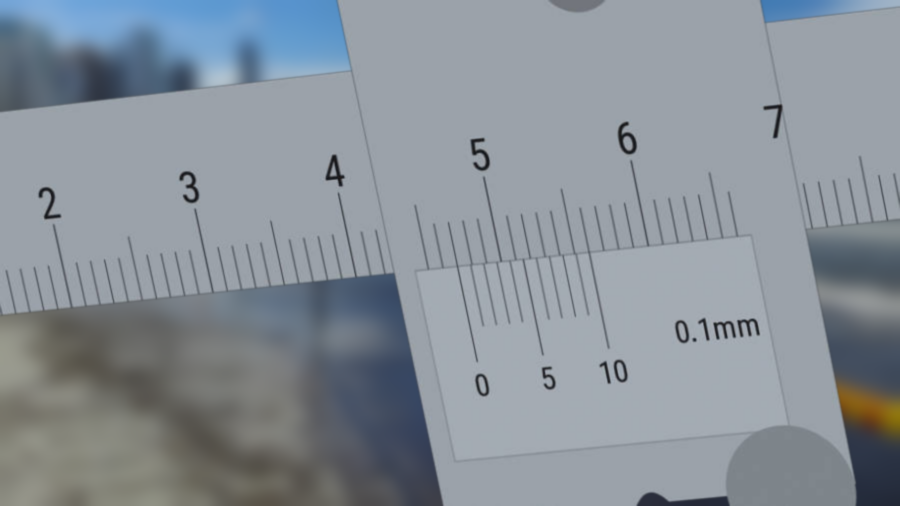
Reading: 47.0 mm
